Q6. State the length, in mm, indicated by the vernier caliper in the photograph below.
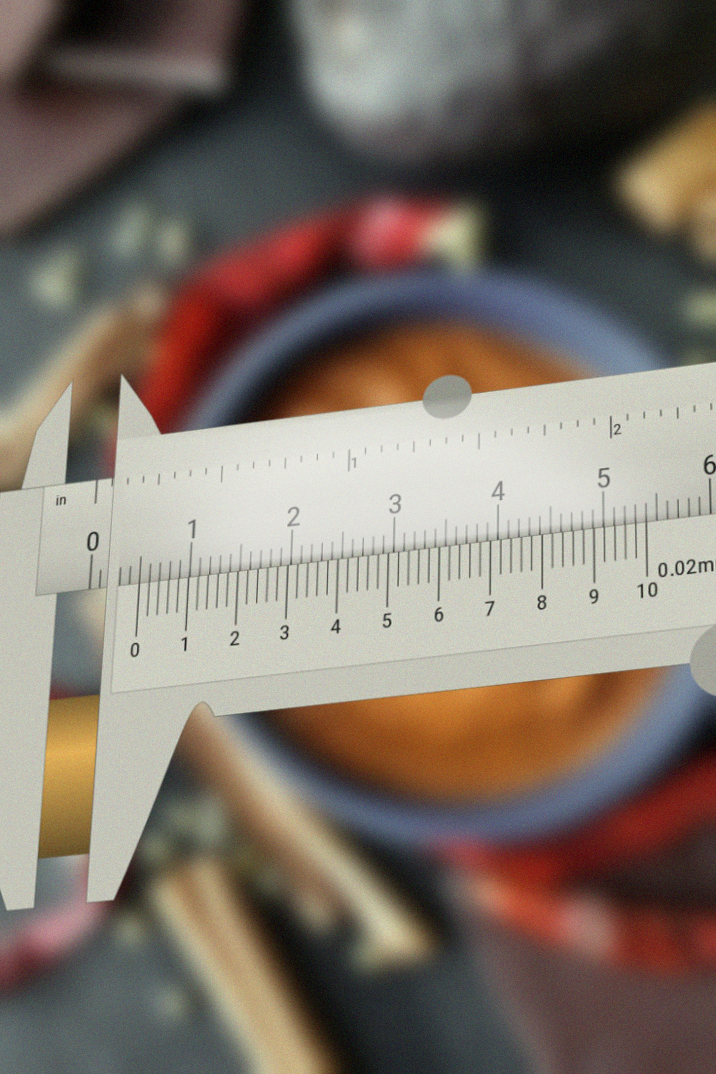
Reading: 5.0 mm
